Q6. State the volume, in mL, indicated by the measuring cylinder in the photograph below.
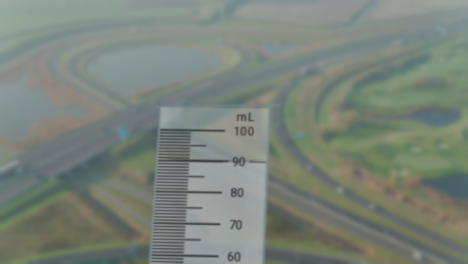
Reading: 90 mL
